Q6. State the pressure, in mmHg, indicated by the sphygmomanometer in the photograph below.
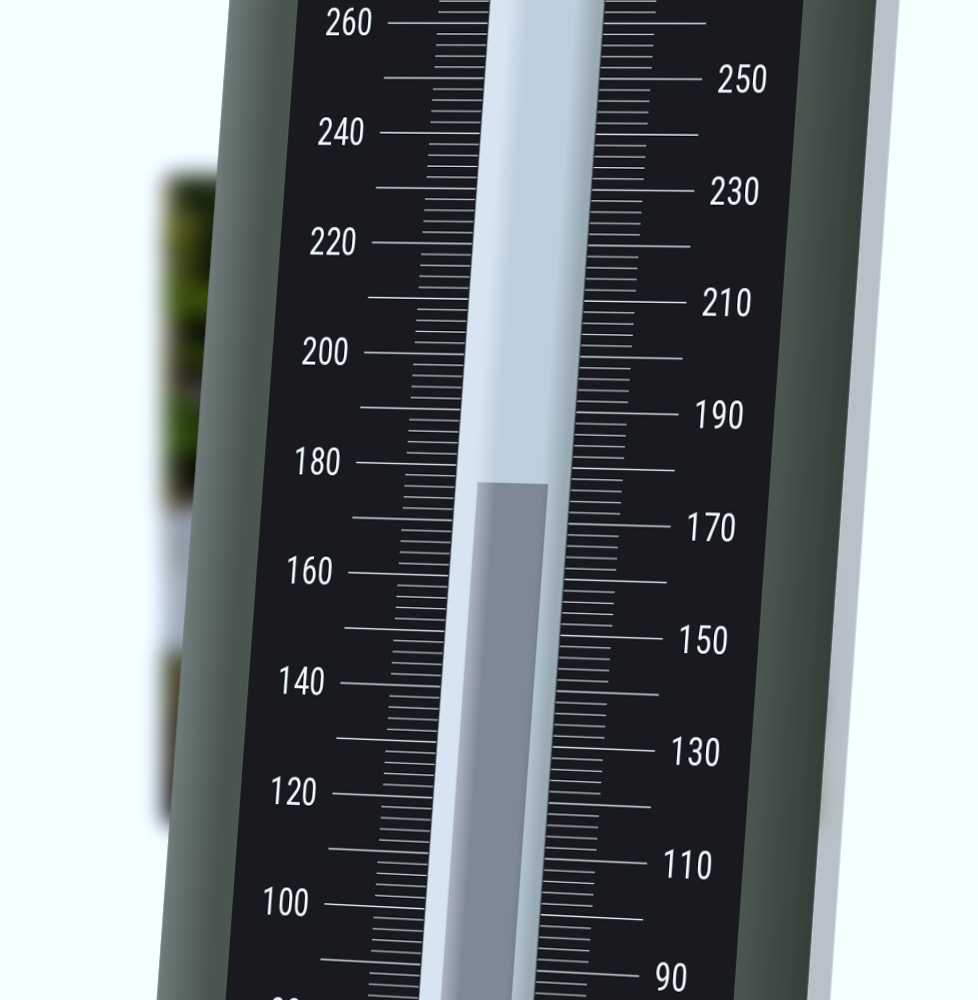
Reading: 177 mmHg
